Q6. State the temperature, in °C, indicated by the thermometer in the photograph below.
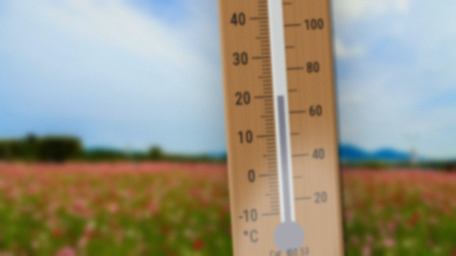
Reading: 20 °C
